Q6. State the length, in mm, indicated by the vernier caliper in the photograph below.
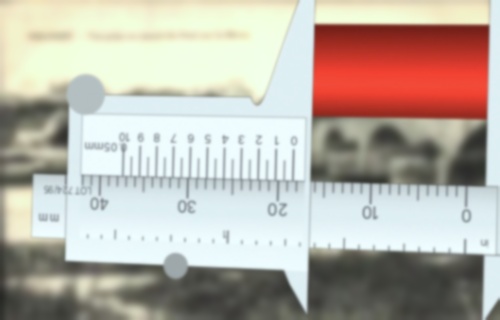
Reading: 18.4 mm
